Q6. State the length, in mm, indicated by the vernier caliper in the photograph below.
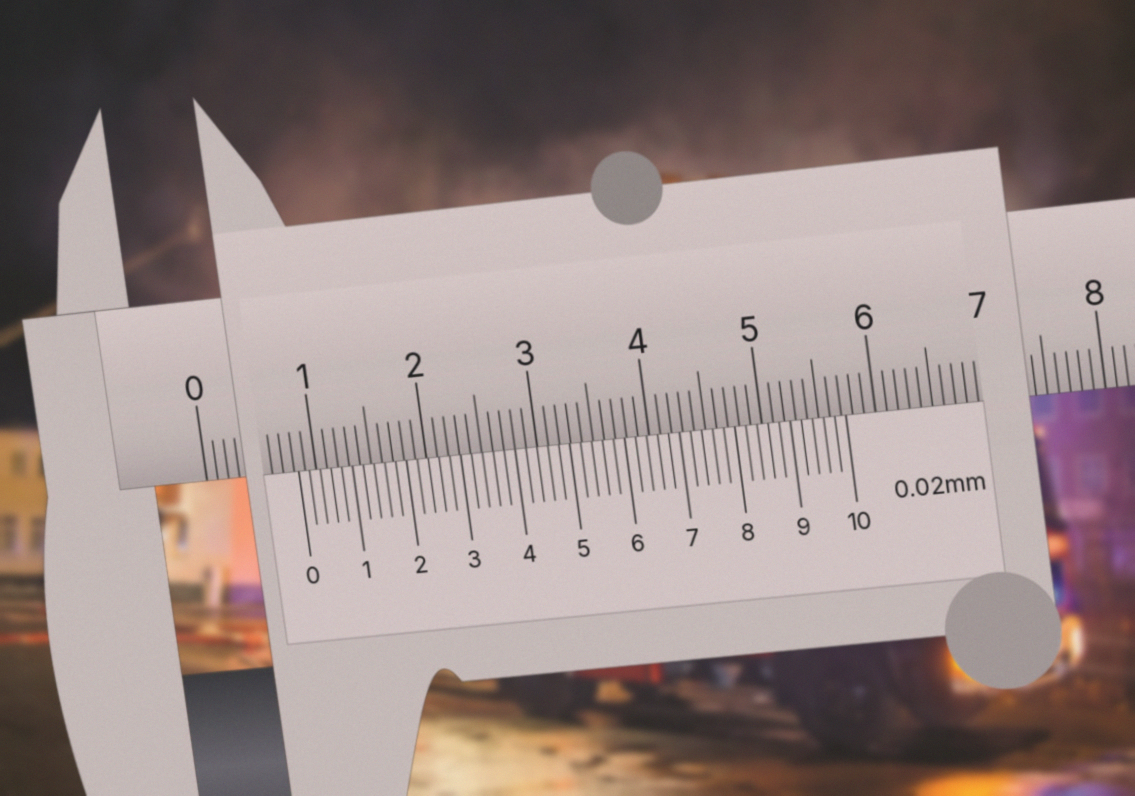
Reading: 8.4 mm
